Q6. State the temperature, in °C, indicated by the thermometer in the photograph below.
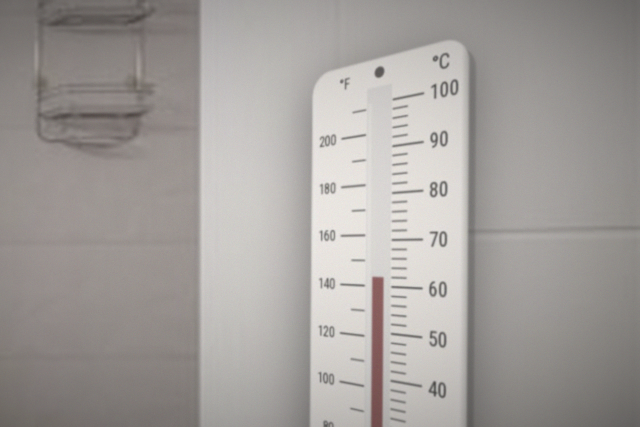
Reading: 62 °C
